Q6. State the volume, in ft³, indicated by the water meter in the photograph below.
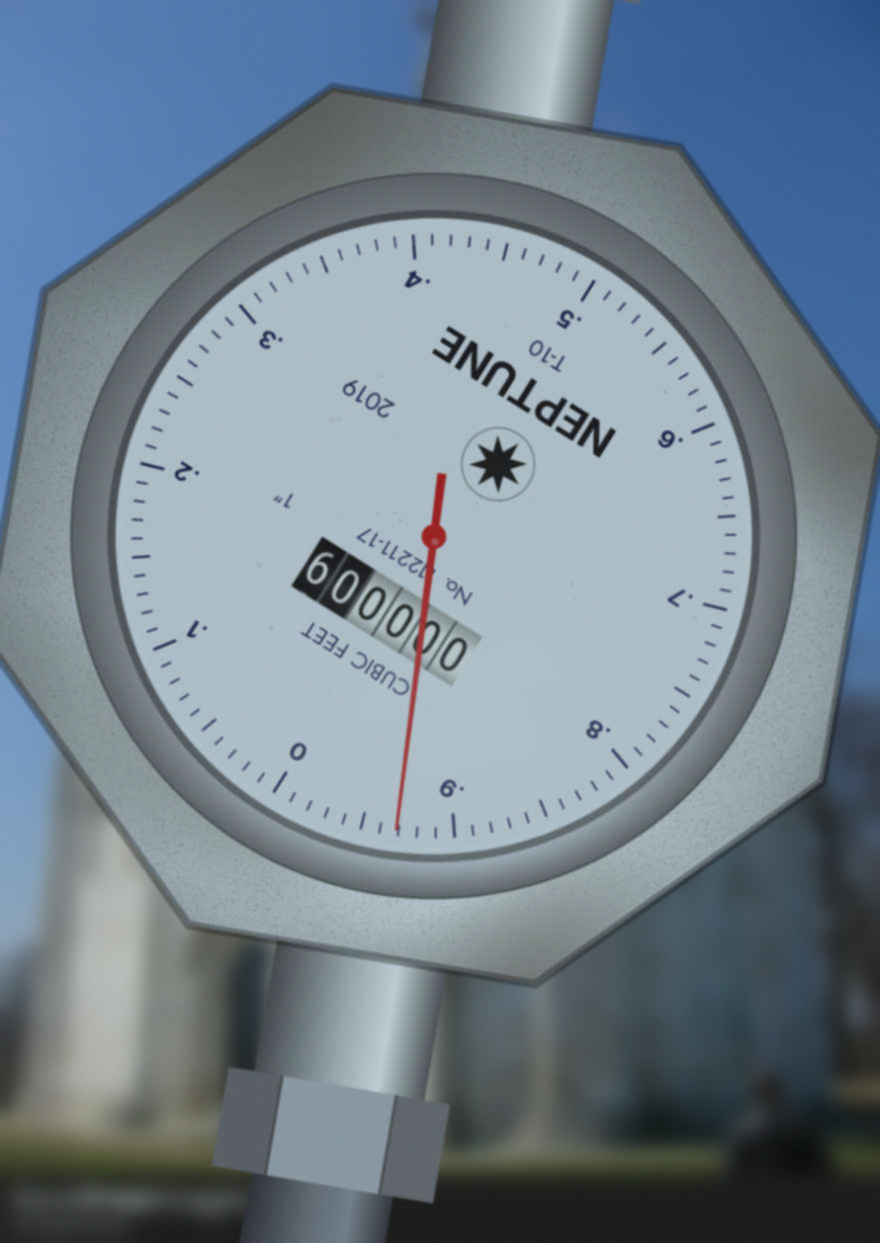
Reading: 8.93 ft³
